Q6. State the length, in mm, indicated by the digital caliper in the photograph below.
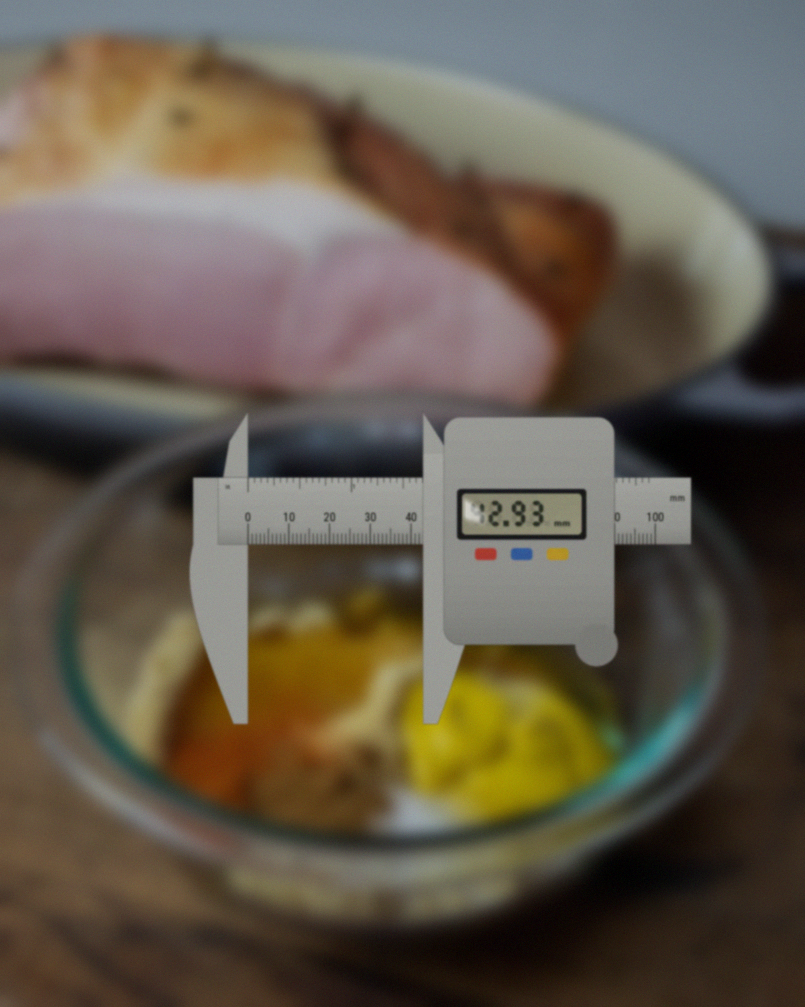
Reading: 42.93 mm
